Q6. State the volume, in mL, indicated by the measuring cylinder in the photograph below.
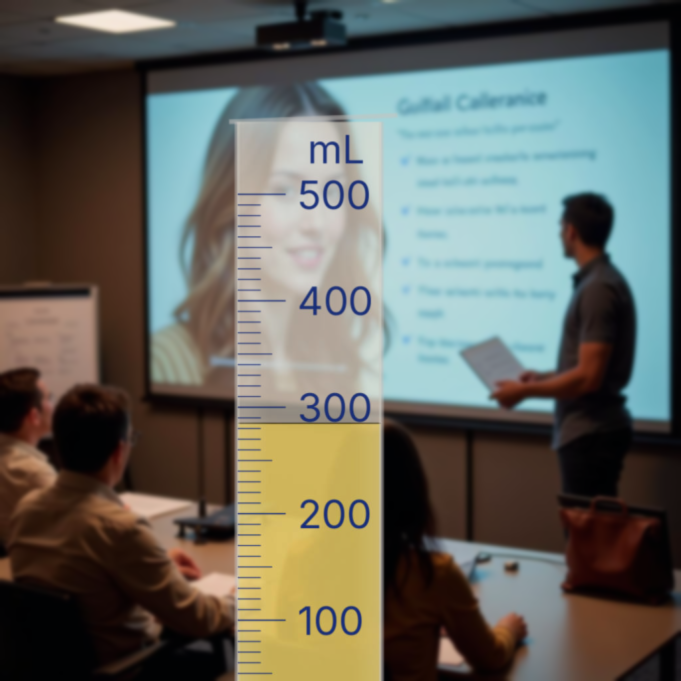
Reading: 285 mL
